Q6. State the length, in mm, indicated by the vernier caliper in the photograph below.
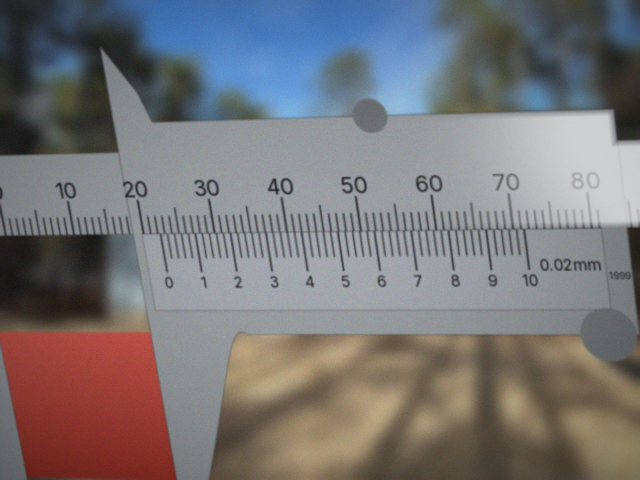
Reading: 22.4 mm
